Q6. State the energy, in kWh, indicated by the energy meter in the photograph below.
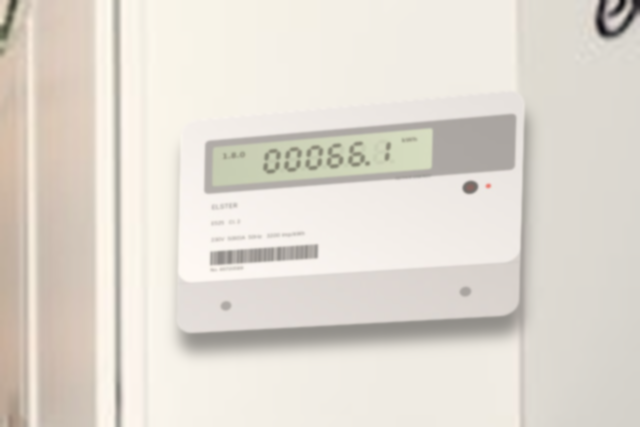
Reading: 66.1 kWh
